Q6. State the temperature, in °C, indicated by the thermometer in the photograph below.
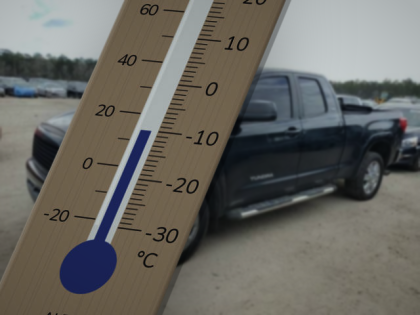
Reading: -10 °C
